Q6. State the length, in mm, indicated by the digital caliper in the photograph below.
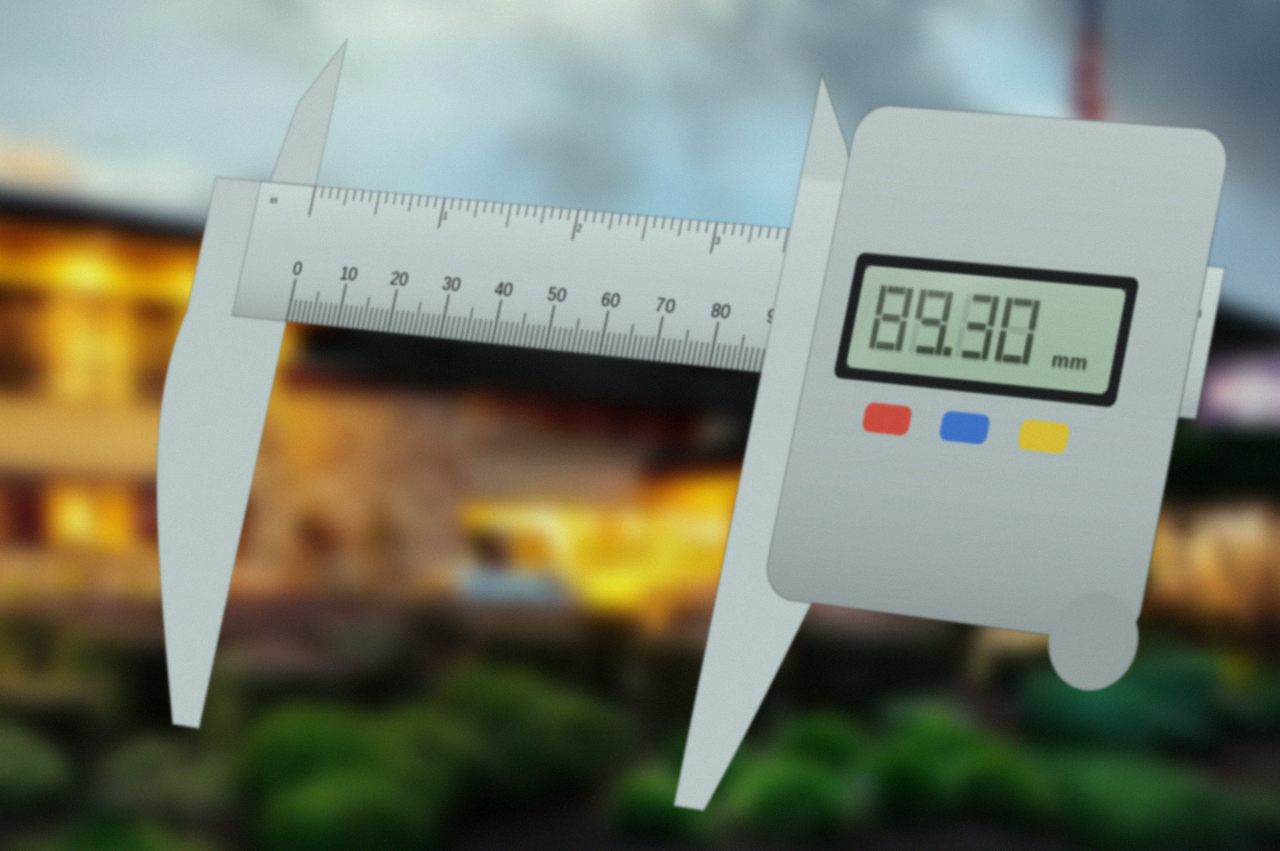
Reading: 89.30 mm
